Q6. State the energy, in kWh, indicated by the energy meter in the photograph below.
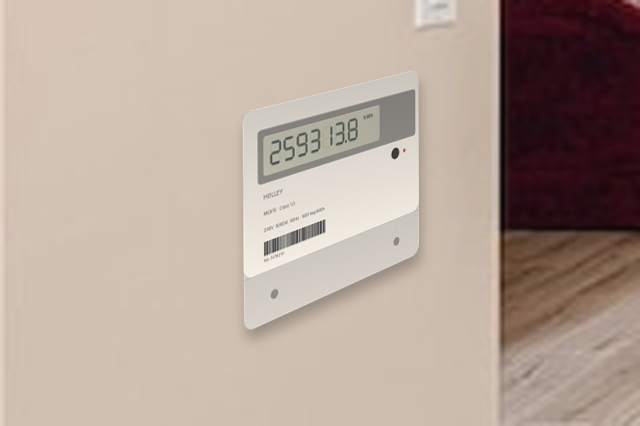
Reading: 259313.8 kWh
